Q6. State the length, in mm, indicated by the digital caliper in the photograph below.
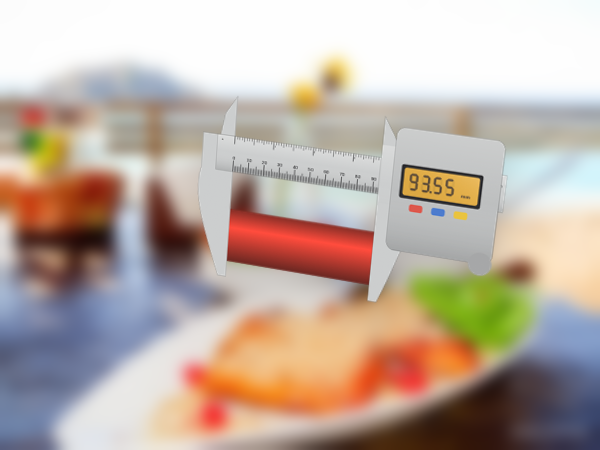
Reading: 93.55 mm
